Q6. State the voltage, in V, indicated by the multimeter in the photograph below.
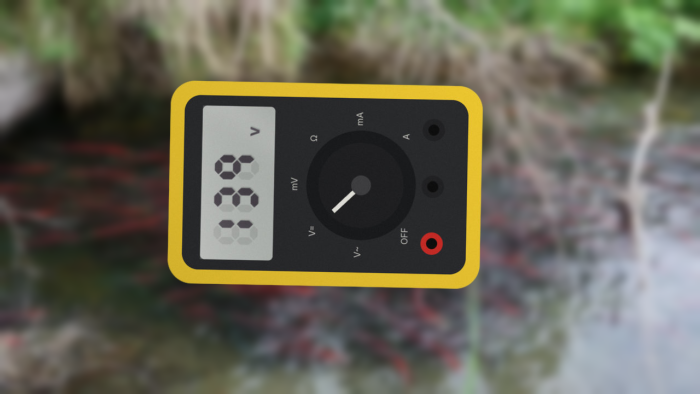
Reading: 139 V
